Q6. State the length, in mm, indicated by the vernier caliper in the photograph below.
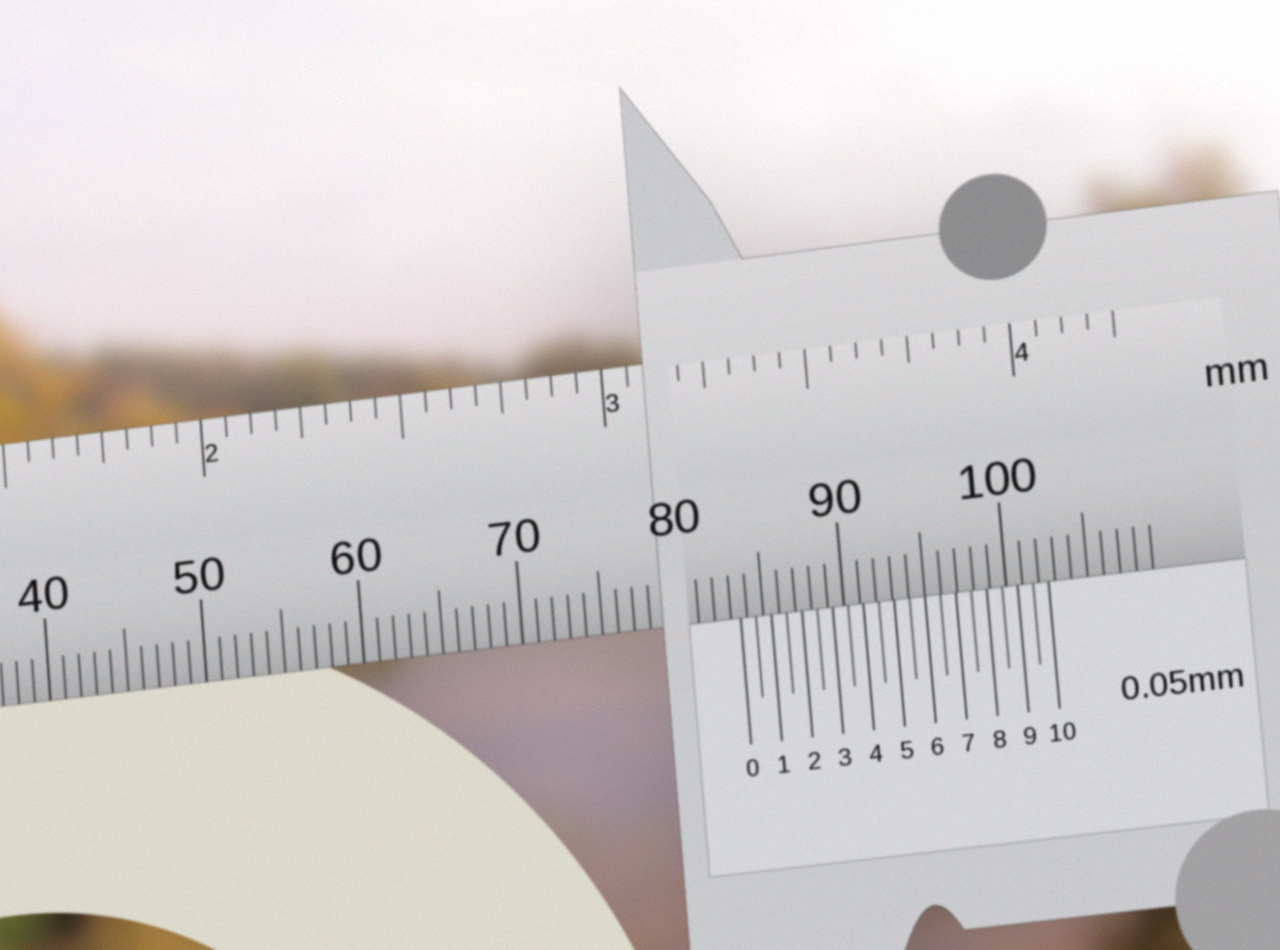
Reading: 83.6 mm
